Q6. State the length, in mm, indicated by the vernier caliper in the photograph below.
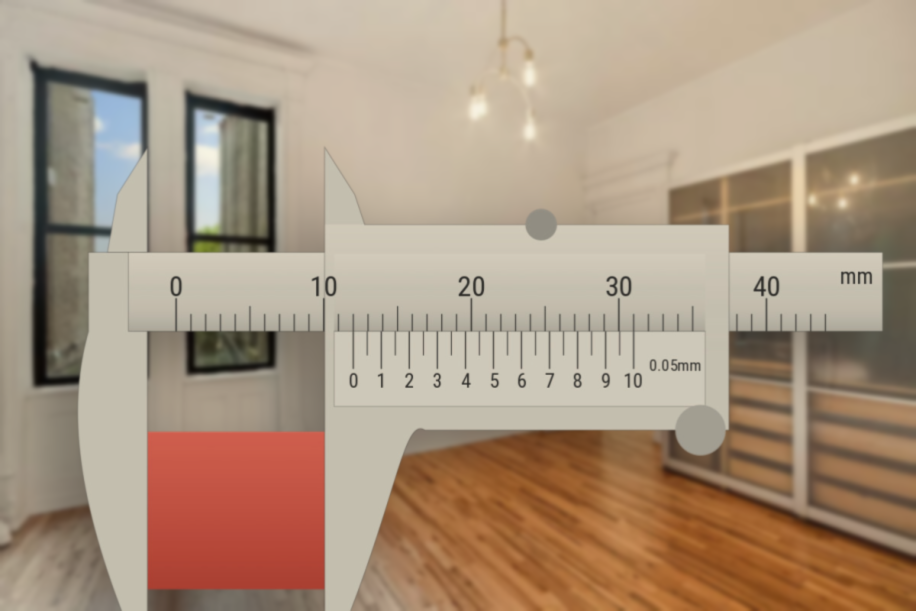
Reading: 12.0 mm
